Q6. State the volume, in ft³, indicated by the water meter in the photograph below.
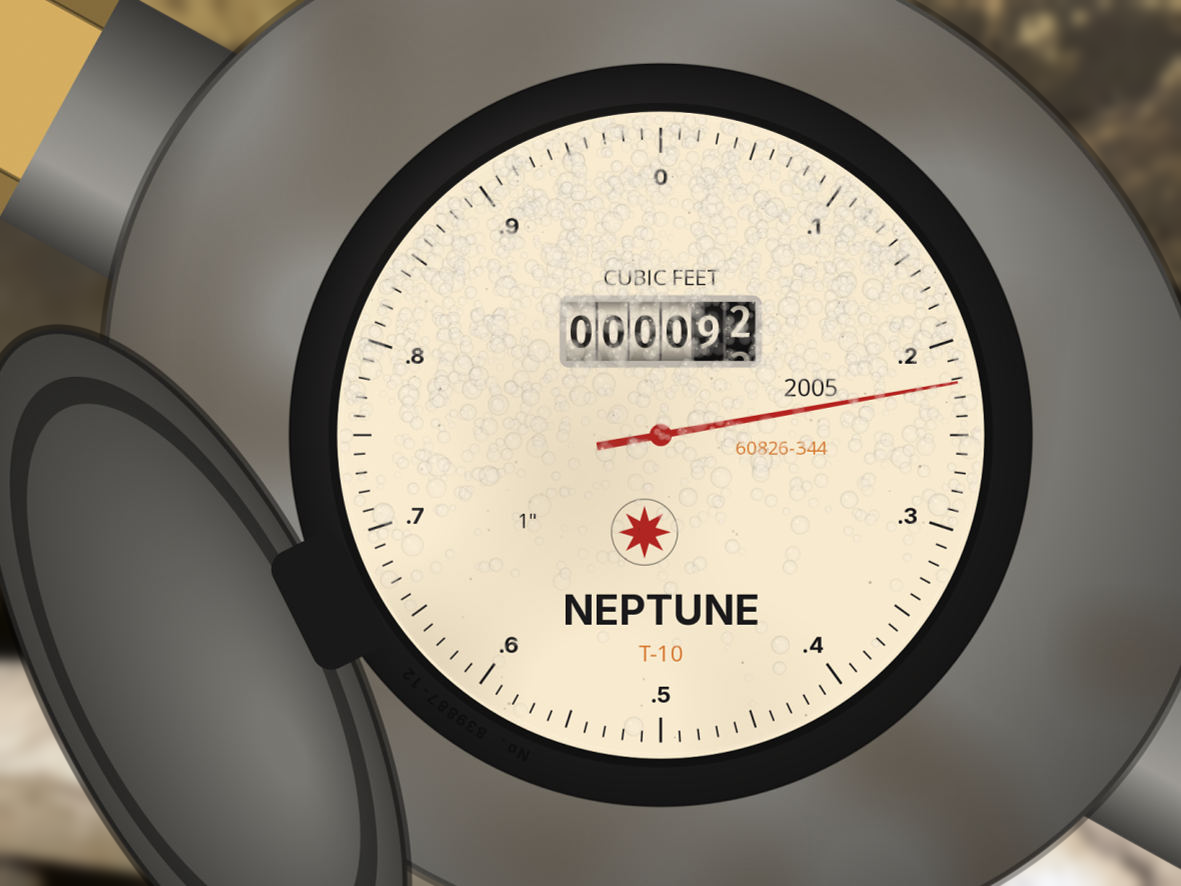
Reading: 92.22 ft³
